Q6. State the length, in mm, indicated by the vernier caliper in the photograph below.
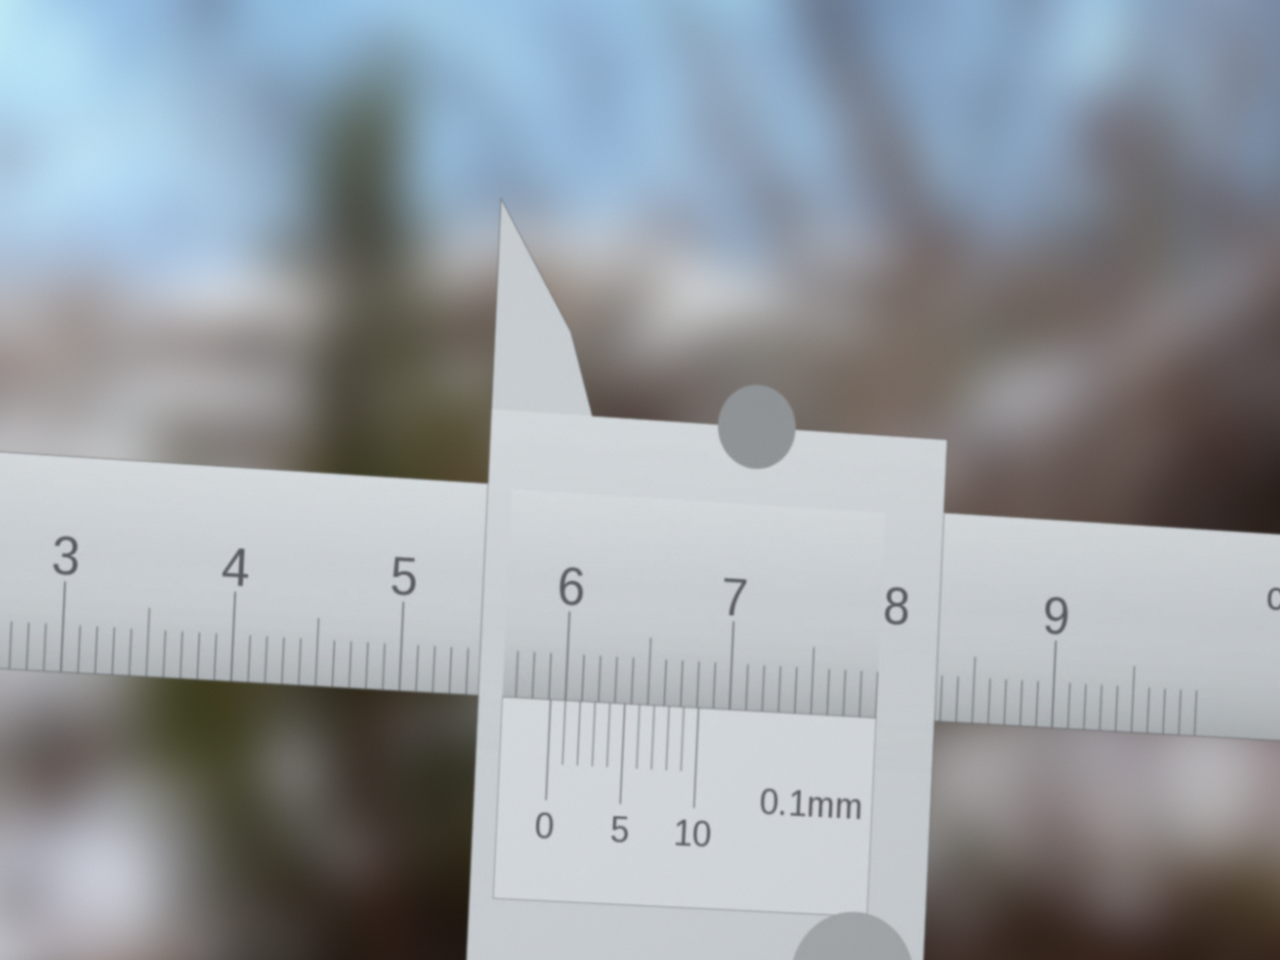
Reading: 59.1 mm
